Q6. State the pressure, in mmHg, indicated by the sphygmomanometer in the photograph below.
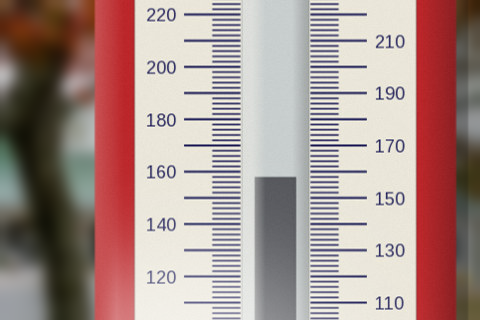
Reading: 158 mmHg
